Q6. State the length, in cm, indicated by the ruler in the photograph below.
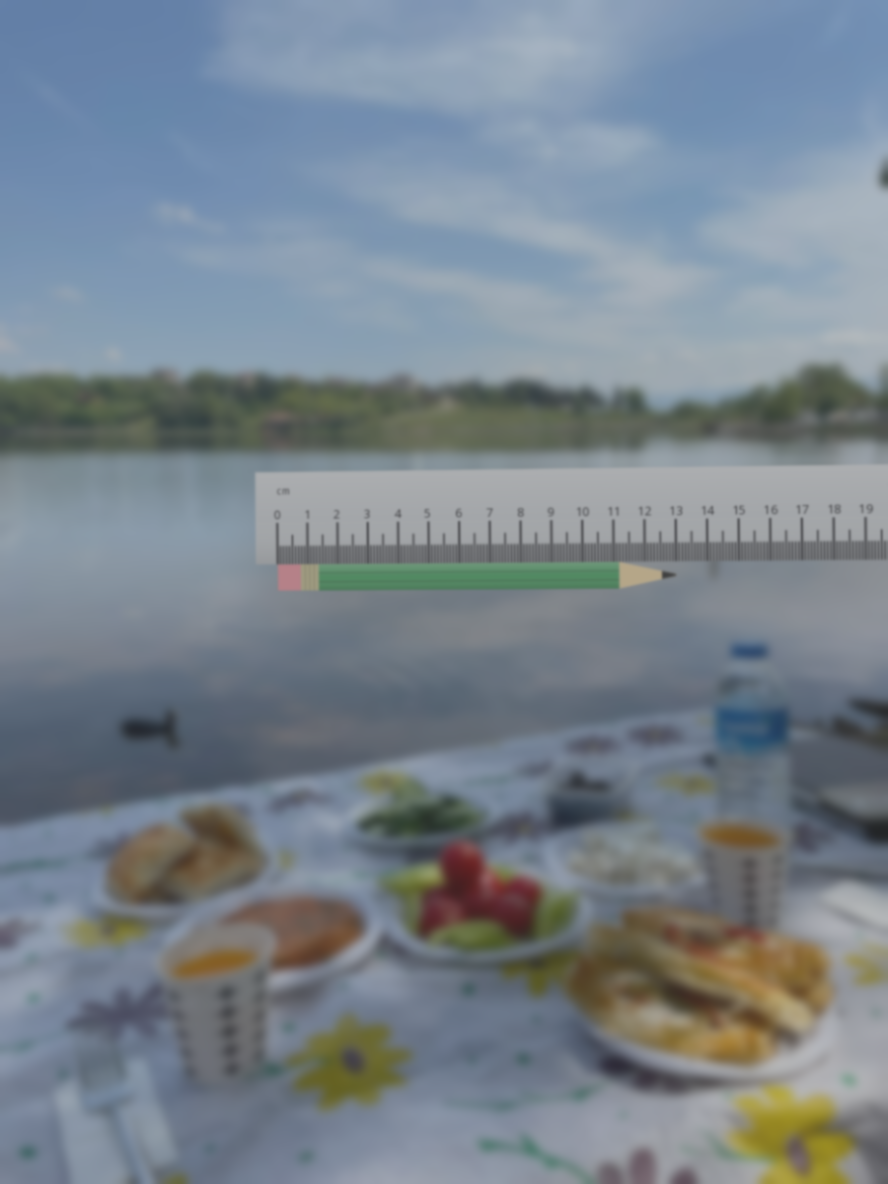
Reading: 13 cm
